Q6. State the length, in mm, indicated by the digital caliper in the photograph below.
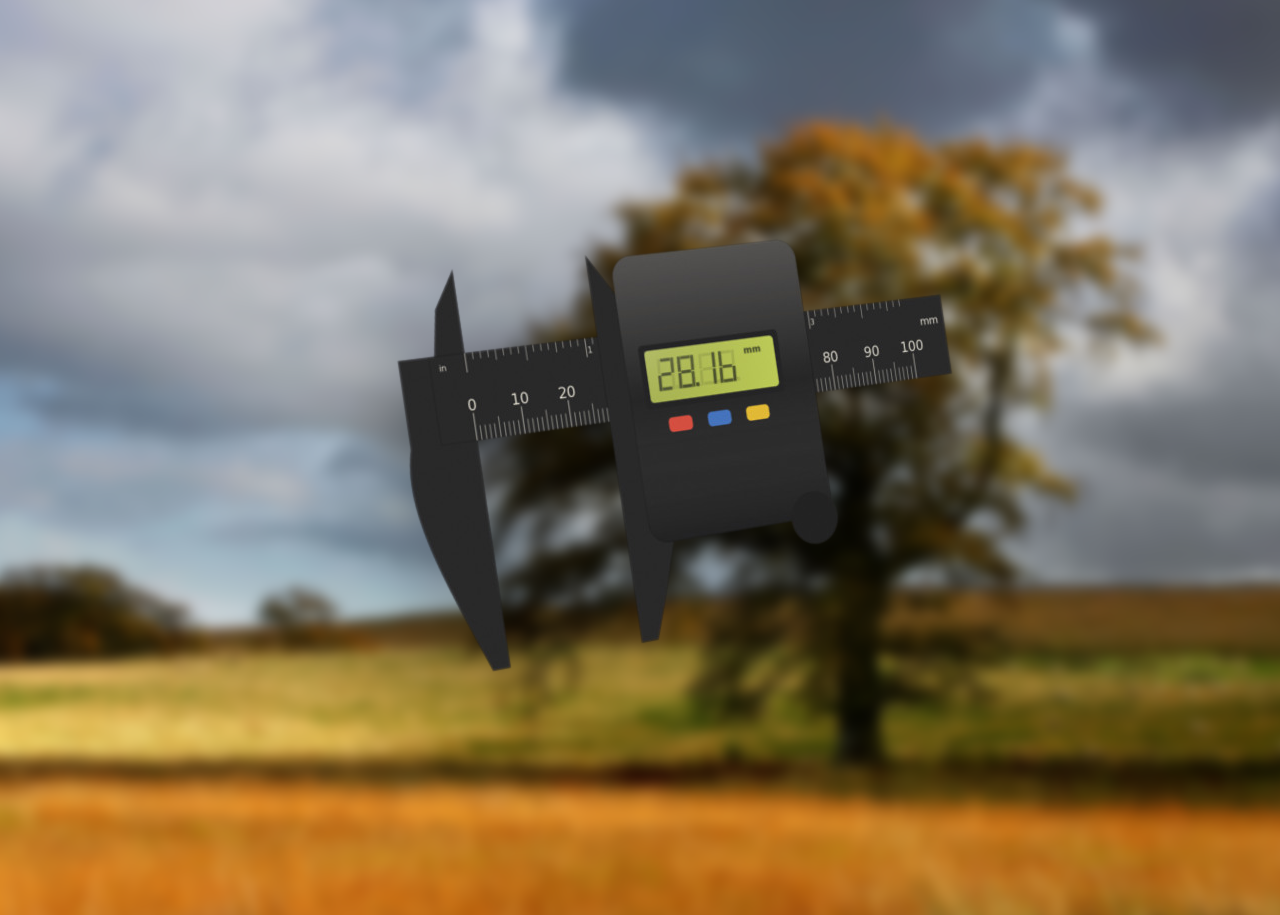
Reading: 28.16 mm
